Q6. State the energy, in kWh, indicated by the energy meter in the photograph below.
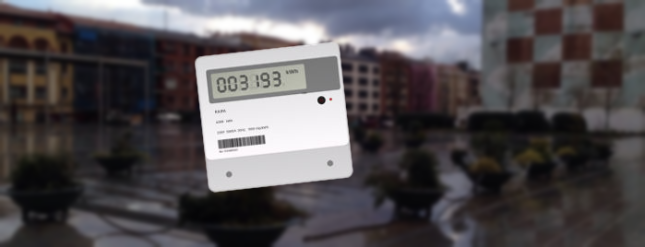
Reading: 3193 kWh
